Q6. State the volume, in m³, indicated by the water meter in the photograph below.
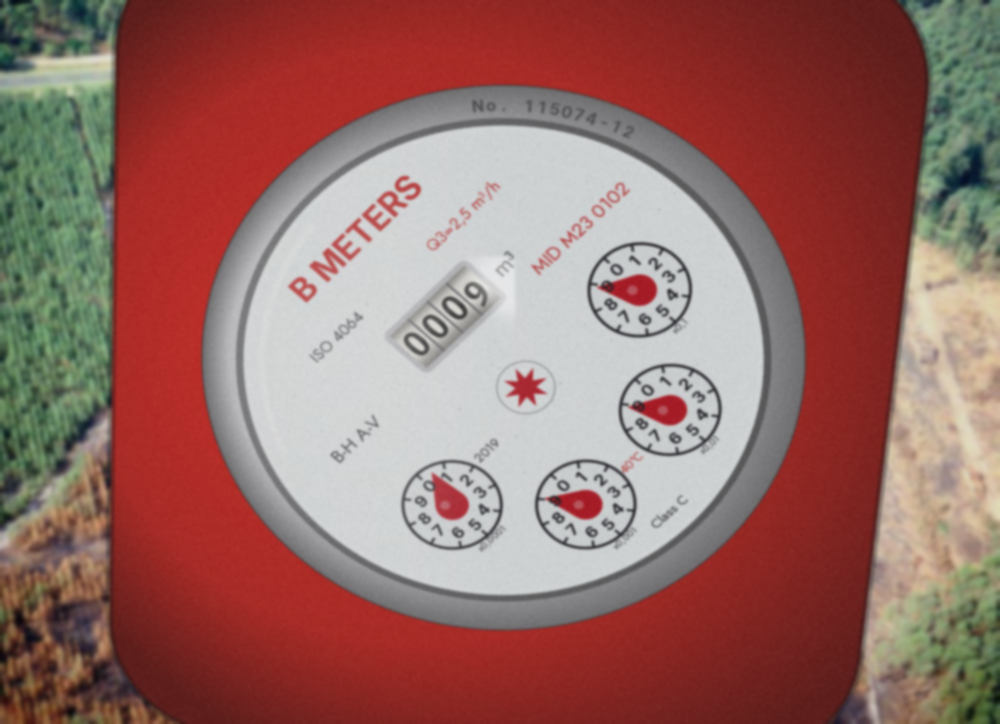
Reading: 8.8890 m³
